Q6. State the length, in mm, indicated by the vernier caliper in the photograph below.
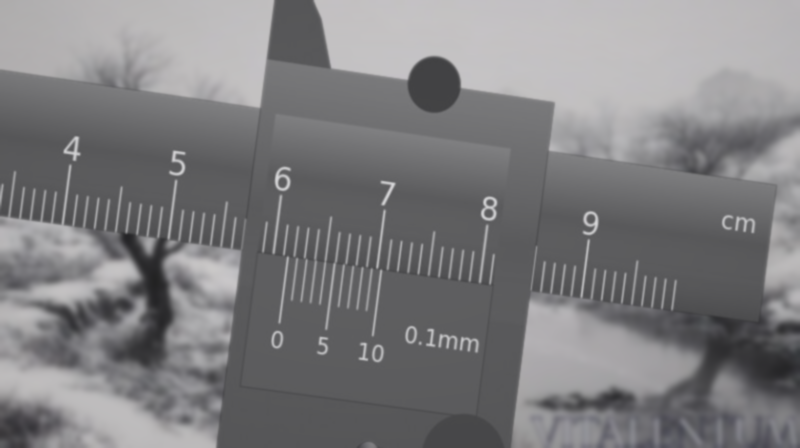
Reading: 61.4 mm
